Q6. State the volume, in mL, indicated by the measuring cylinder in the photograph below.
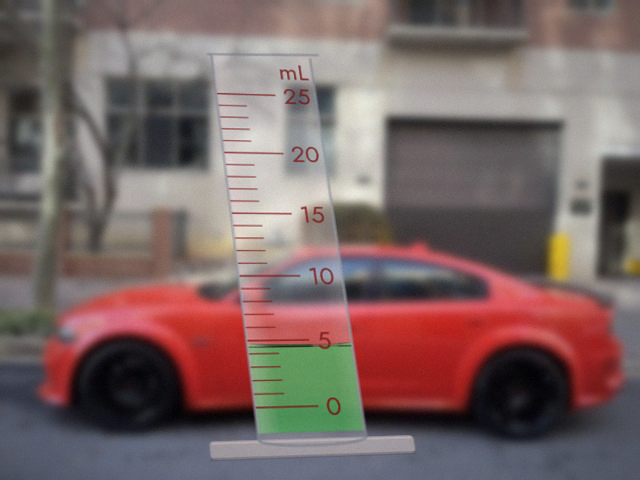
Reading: 4.5 mL
